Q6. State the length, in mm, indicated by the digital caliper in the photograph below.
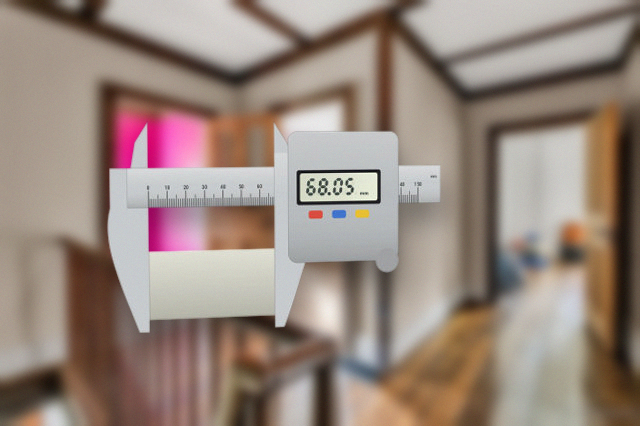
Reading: 68.05 mm
